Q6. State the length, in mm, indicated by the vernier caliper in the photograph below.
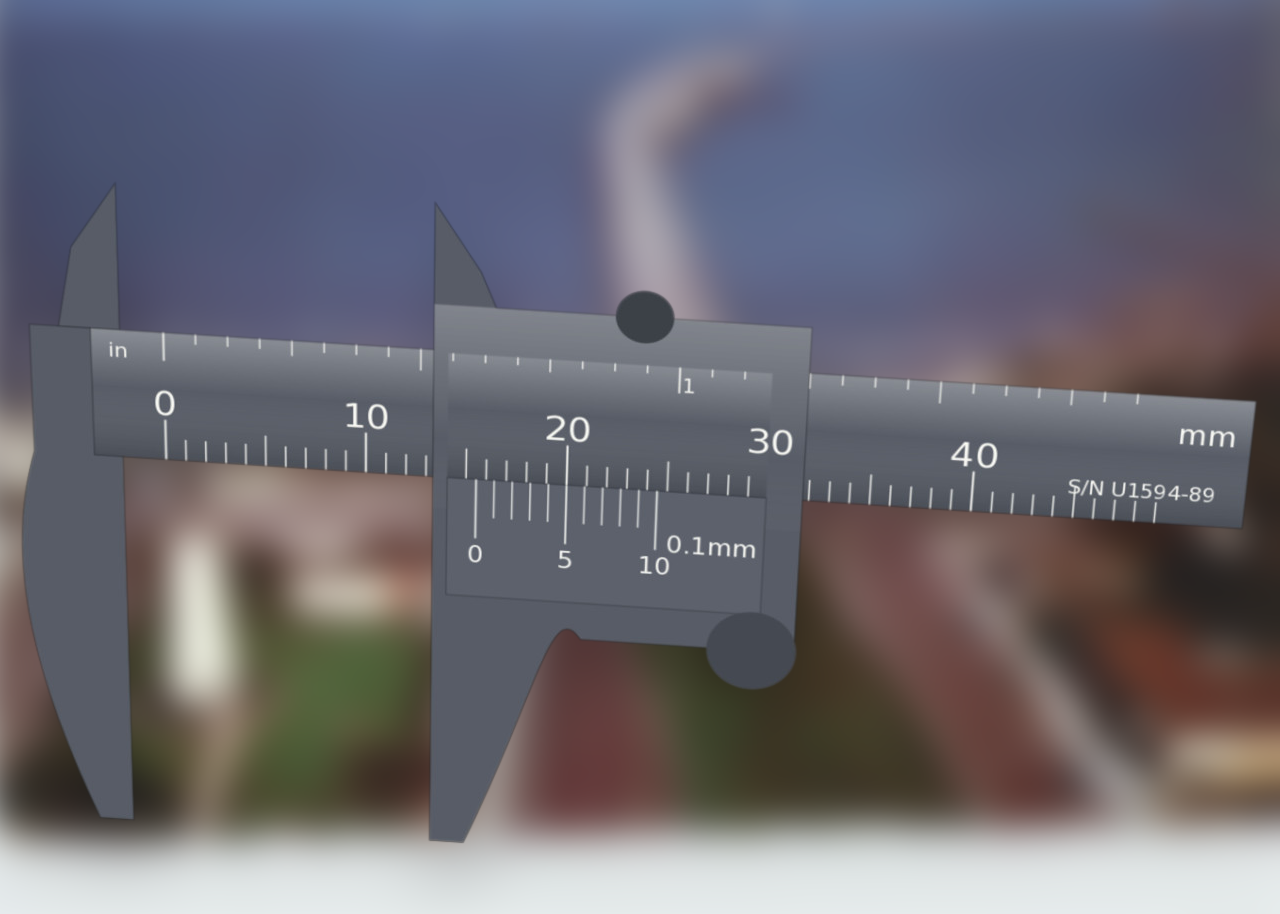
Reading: 15.5 mm
